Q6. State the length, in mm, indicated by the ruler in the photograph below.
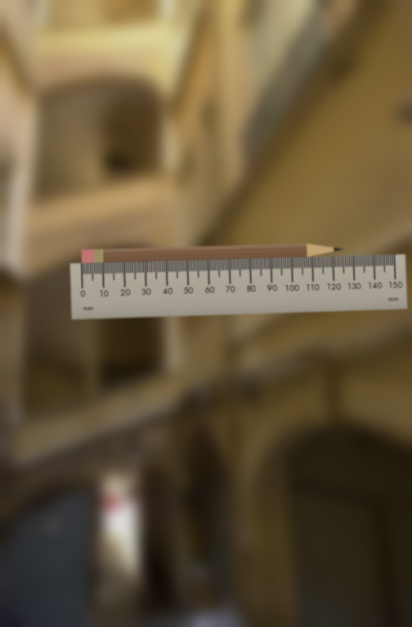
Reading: 125 mm
